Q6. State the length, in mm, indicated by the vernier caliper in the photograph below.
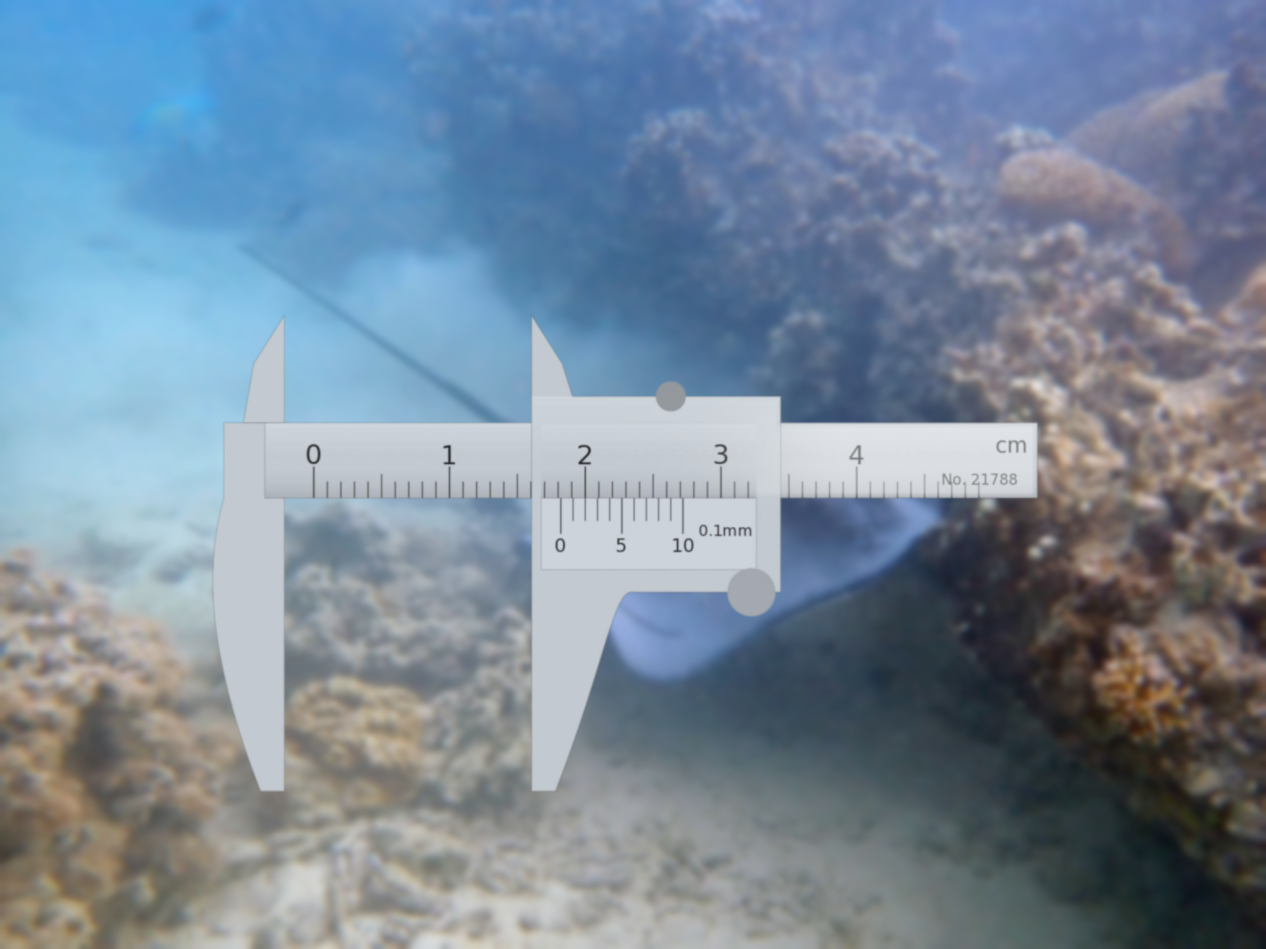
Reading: 18.2 mm
